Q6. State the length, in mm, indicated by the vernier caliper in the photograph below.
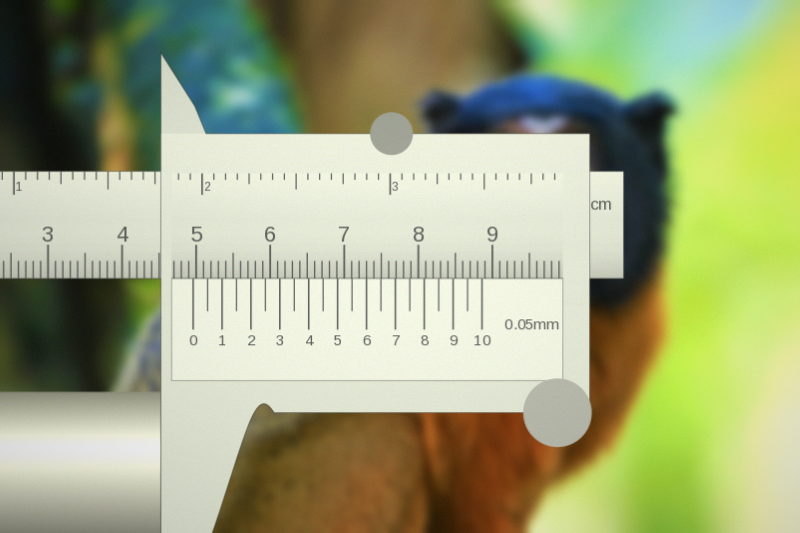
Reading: 49.6 mm
